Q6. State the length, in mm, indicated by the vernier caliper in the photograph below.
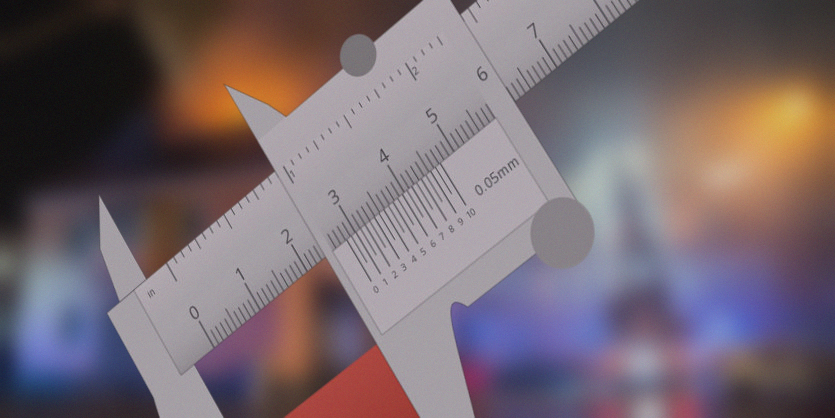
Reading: 28.2 mm
